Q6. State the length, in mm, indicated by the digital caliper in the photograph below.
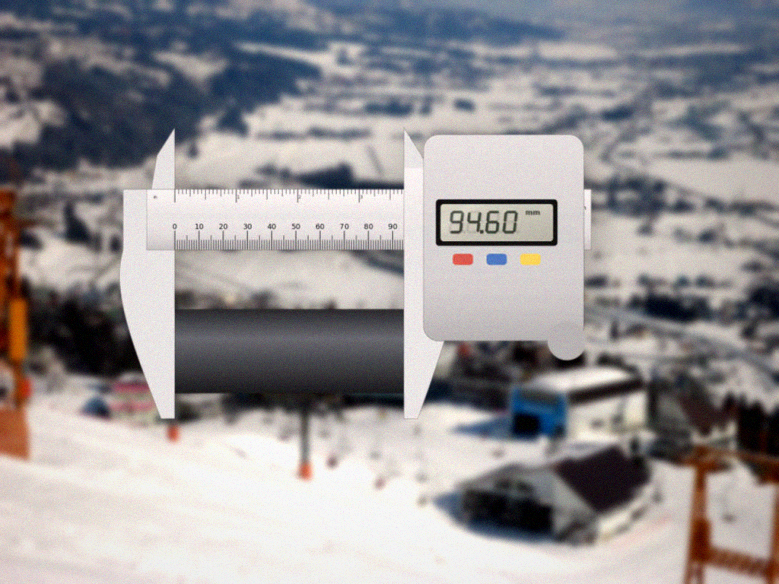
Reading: 94.60 mm
